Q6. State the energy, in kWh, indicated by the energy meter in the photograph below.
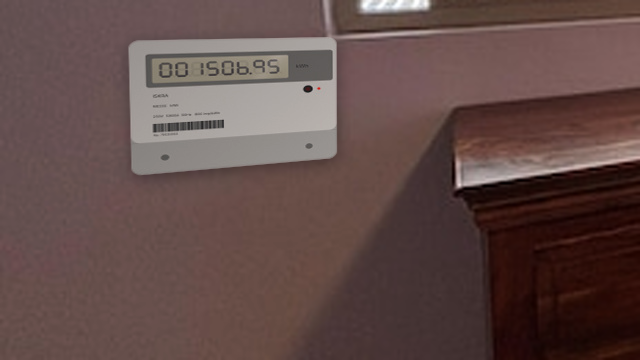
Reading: 1506.95 kWh
